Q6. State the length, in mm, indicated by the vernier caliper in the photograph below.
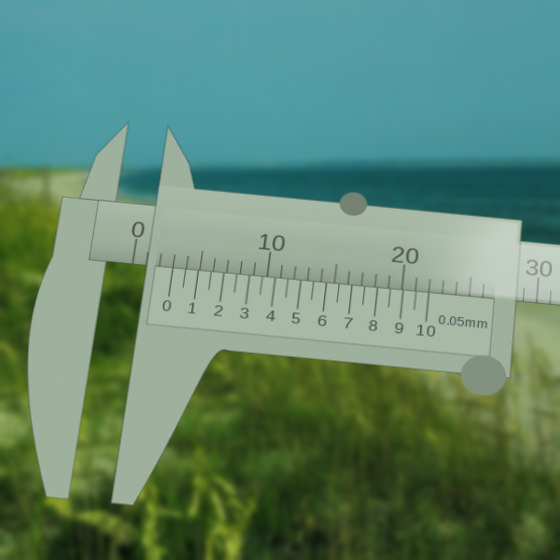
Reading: 3.0 mm
